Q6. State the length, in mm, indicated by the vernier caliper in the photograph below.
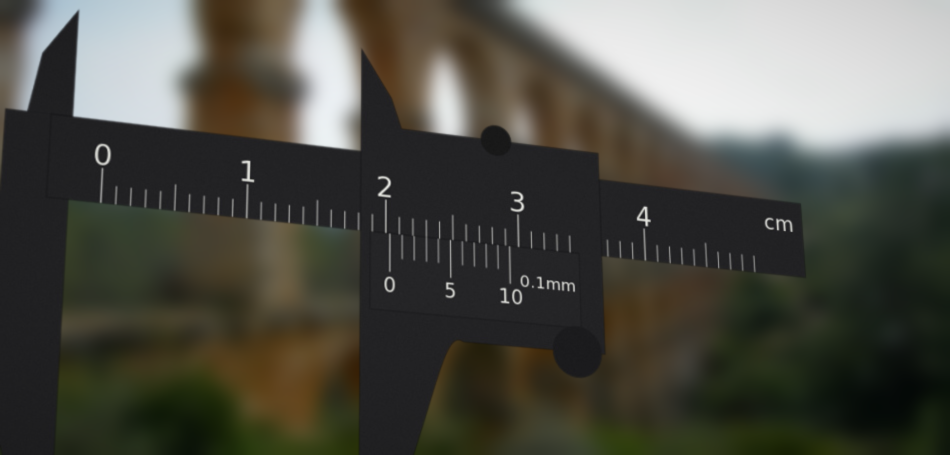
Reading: 20.3 mm
